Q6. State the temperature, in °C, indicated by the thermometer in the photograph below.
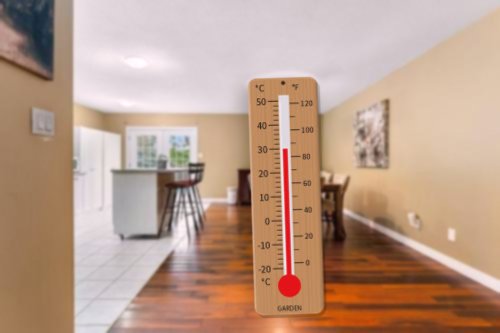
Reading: 30 °C
